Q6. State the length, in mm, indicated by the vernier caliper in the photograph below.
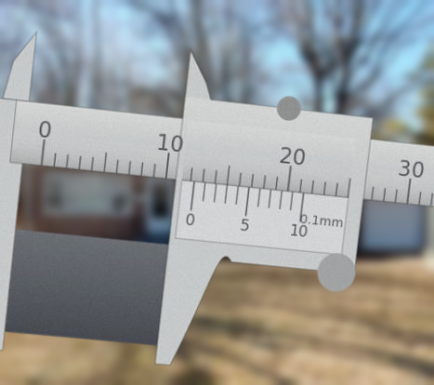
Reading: 12.3 mm
